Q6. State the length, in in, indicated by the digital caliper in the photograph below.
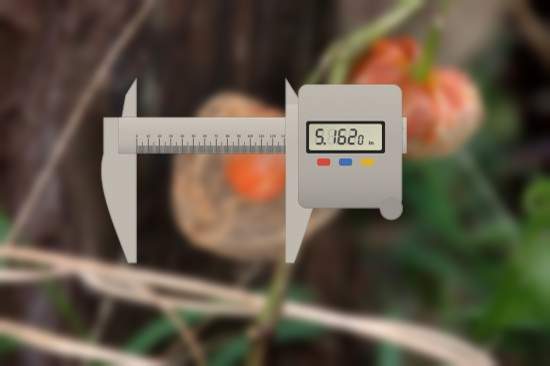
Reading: 5.1620 in
